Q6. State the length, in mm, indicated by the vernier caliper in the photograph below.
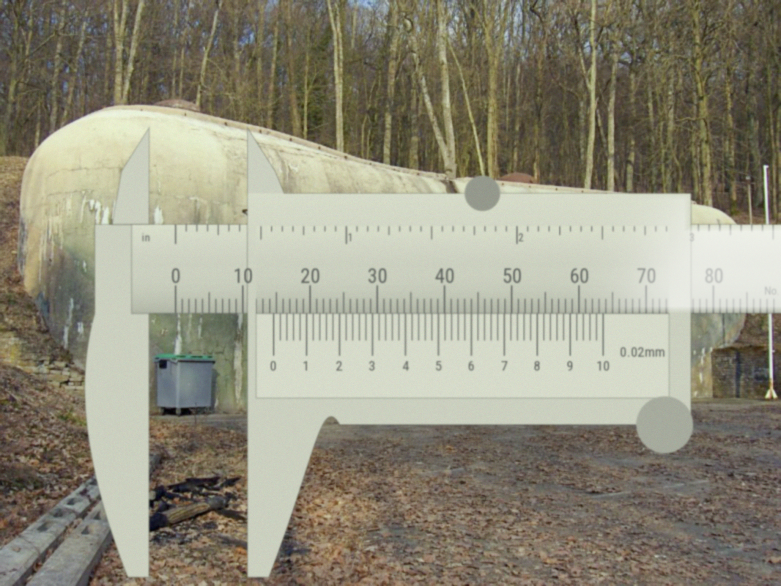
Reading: 14.6 mm
